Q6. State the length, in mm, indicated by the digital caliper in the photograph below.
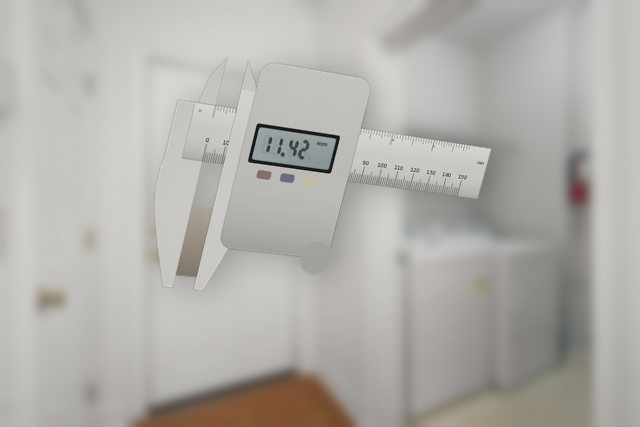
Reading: 11.42 mm
